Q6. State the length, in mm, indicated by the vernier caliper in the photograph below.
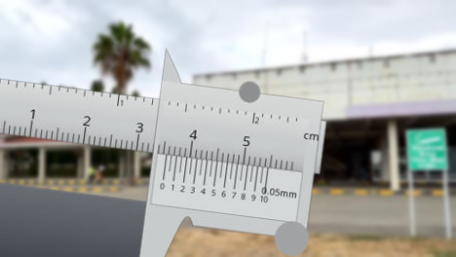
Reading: 35.6 mm
